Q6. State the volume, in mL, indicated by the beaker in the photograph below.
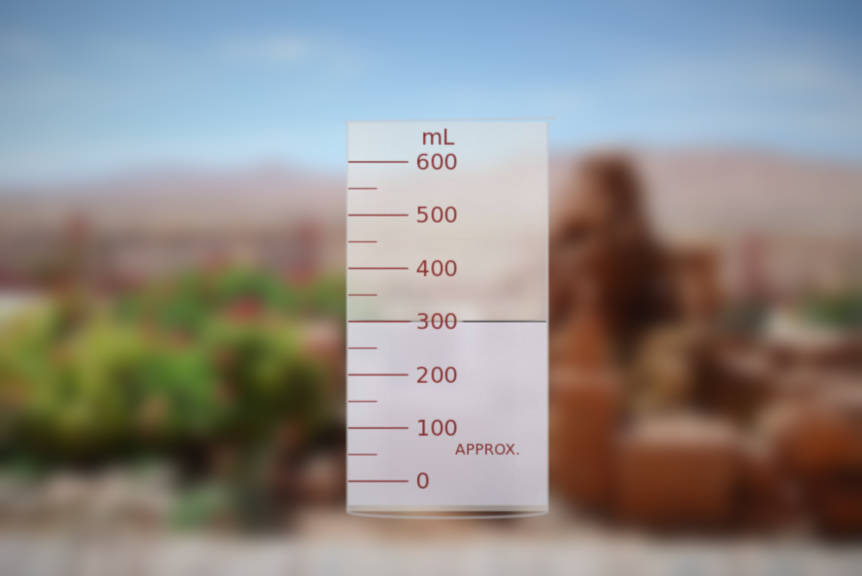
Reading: 300 mL
